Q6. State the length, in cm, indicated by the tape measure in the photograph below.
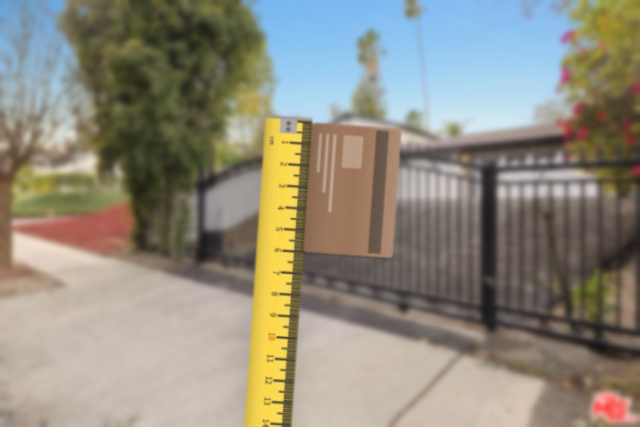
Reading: 6 cm
